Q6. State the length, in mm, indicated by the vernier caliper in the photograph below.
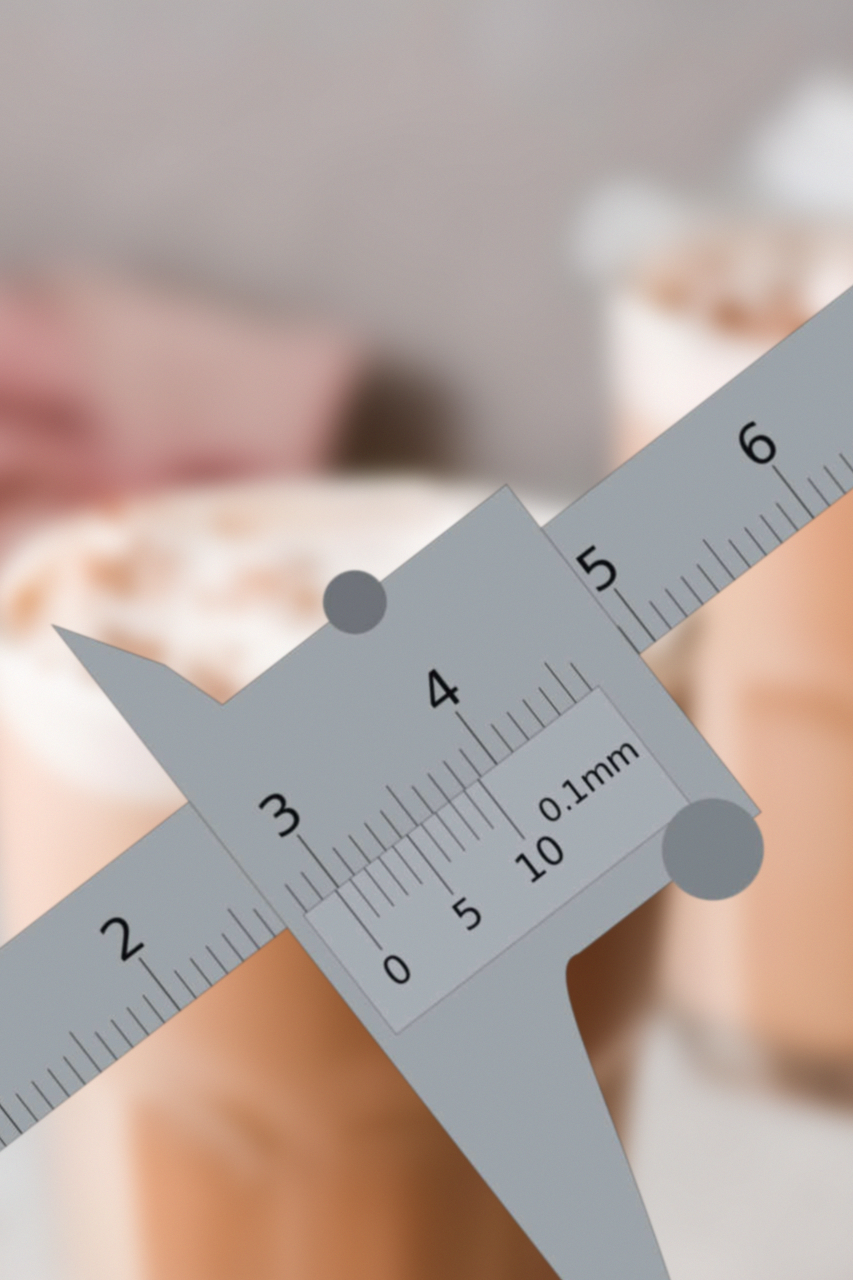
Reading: 29.8 mm
